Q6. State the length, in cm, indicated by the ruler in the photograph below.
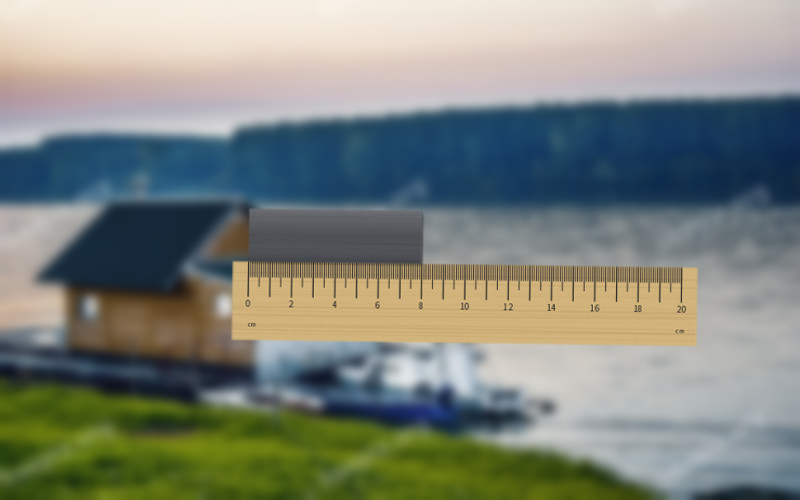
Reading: 8 cm
